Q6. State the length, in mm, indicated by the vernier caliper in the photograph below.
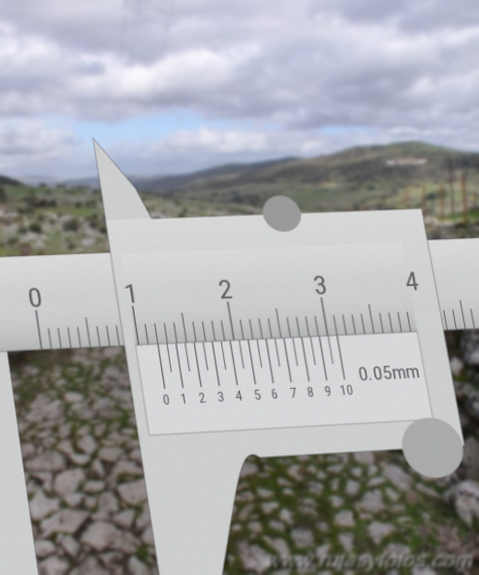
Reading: 12.0 mm
